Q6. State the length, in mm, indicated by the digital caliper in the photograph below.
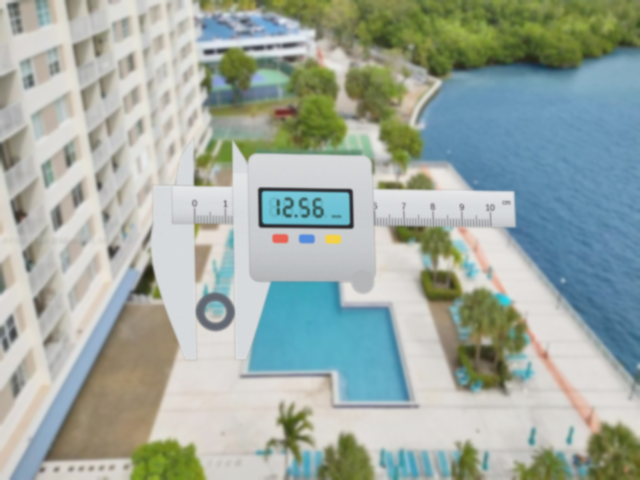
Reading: 12.56 mm
